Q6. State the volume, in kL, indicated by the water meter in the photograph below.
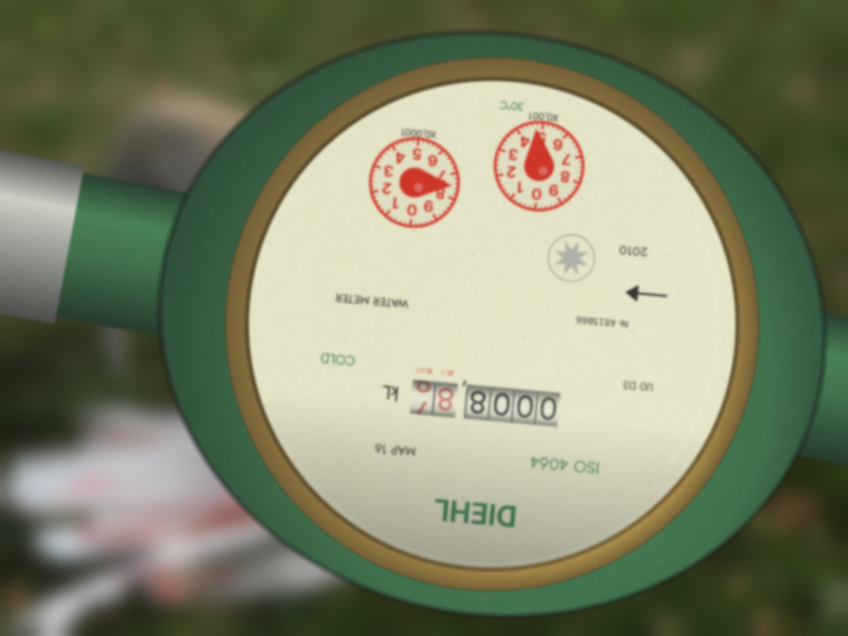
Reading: 8.8747 kL
